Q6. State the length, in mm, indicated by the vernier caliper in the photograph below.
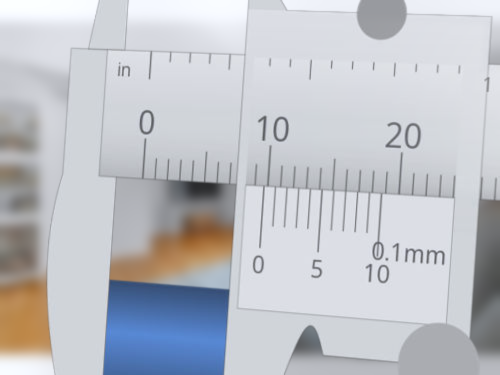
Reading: 9.7 mm
